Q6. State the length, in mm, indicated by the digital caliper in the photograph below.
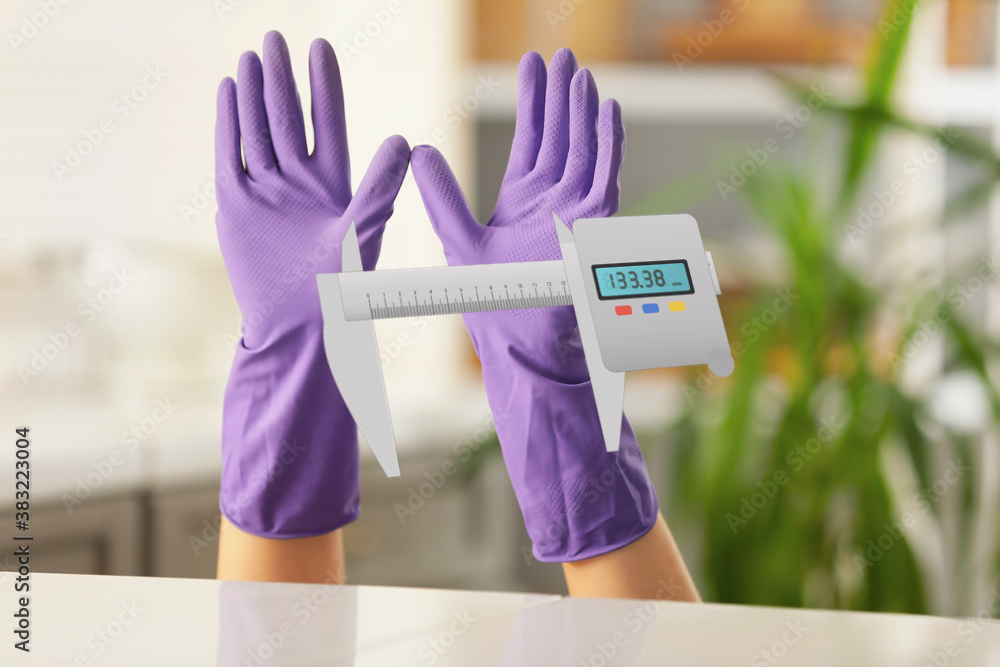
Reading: 133.38 mm
